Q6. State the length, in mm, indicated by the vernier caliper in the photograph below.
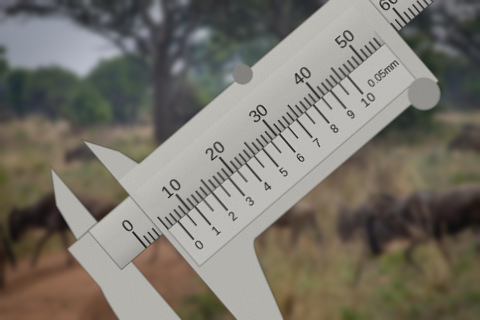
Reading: 7.2 mm
